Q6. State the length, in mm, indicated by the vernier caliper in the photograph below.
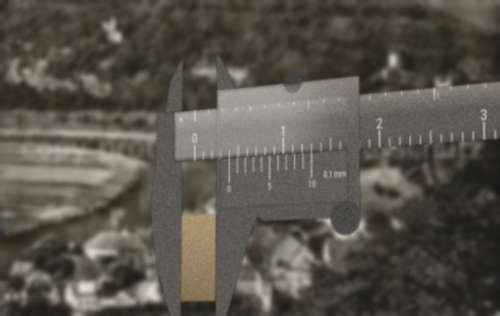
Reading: 4.0 mm
